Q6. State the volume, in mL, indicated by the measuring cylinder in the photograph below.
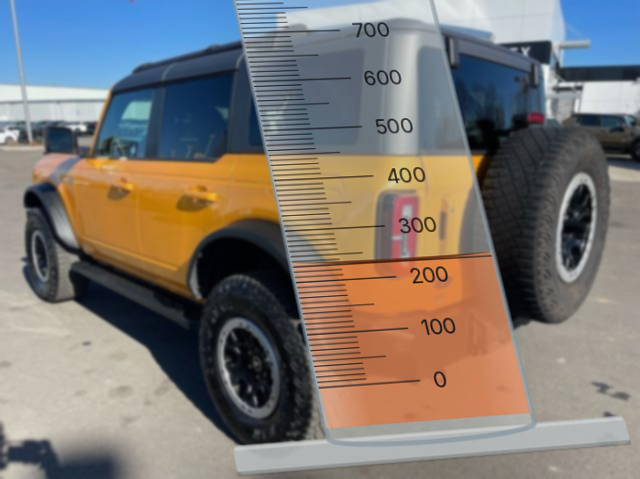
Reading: 230 mL
